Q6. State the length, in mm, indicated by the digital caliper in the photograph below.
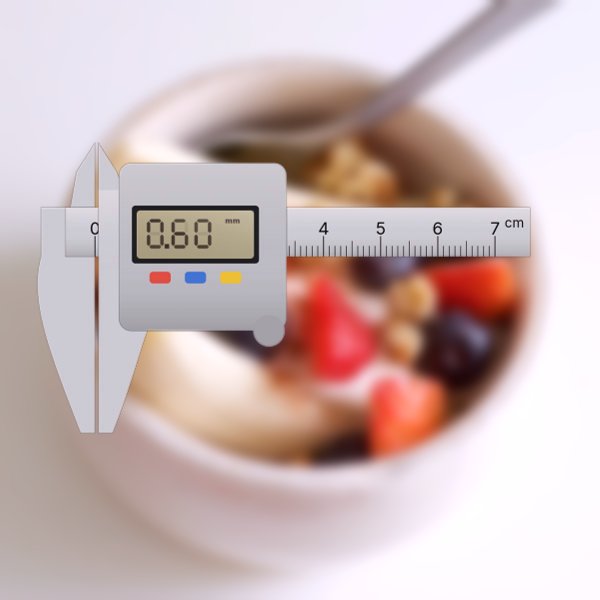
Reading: 0.60 mm
